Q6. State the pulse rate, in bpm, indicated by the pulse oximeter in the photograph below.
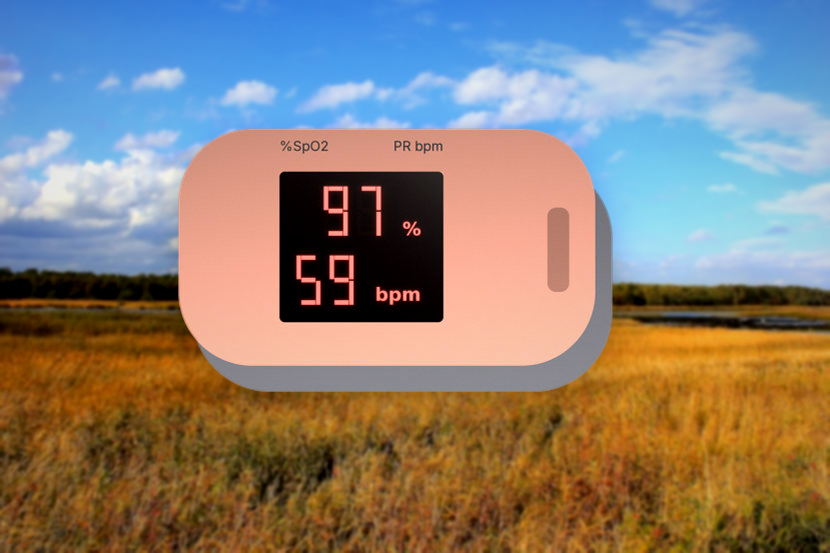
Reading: 59 bpm
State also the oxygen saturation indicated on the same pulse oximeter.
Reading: 97 %
